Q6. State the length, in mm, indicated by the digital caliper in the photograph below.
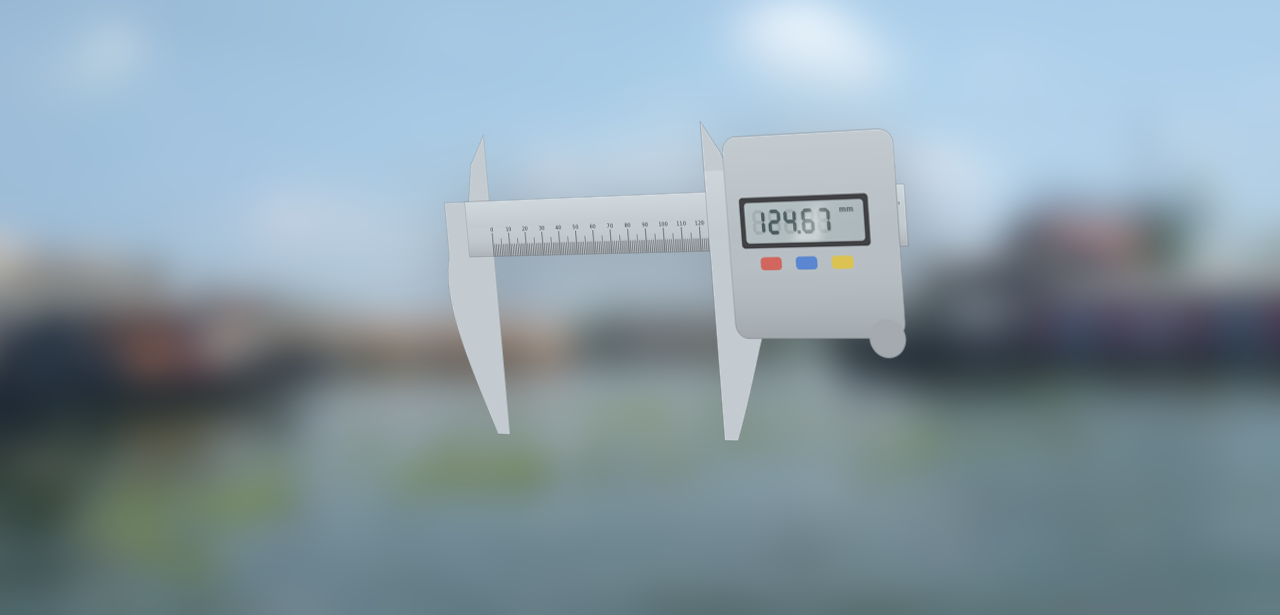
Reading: 124.67 mm
